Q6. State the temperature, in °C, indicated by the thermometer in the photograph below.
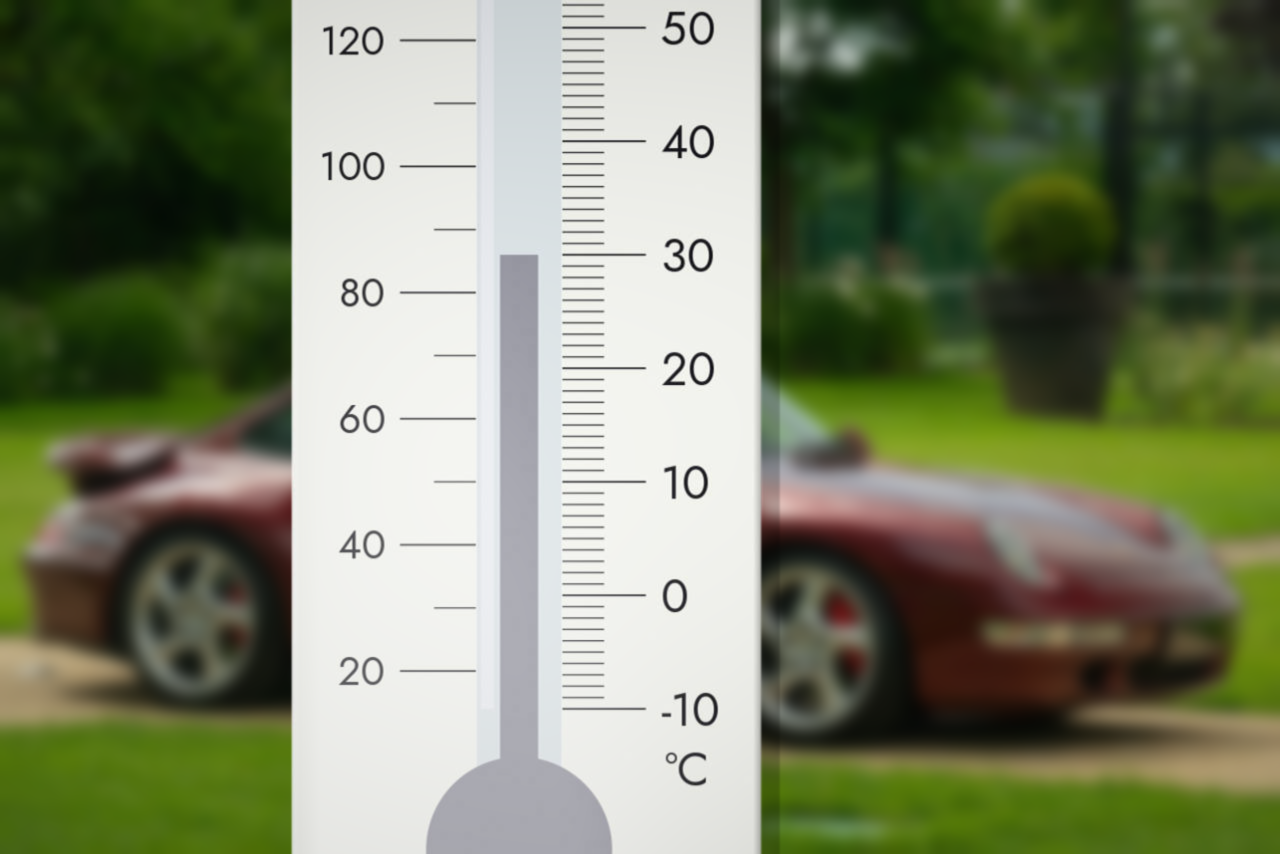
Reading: 30 °C
